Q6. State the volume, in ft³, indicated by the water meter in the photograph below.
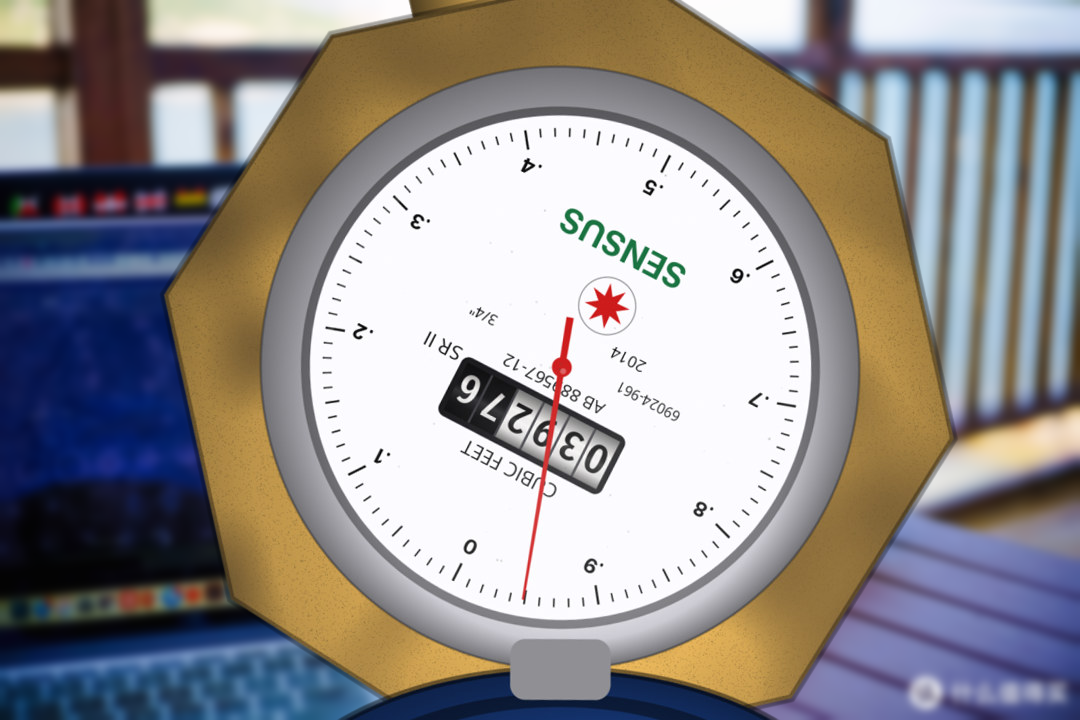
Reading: 39275.95 ft³
